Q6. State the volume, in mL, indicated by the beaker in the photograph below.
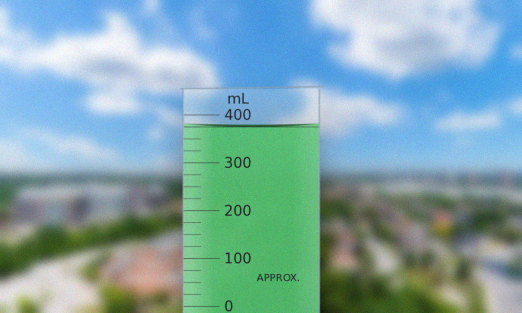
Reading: 375 mL
